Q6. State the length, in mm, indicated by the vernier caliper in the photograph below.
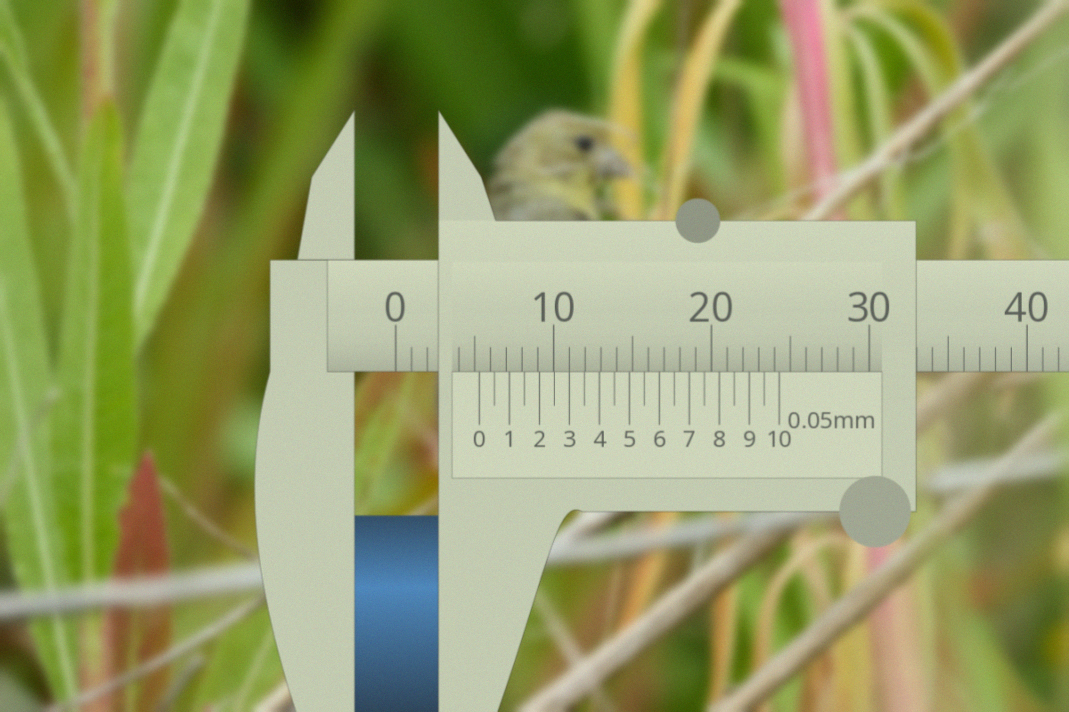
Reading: 5.3 mm
